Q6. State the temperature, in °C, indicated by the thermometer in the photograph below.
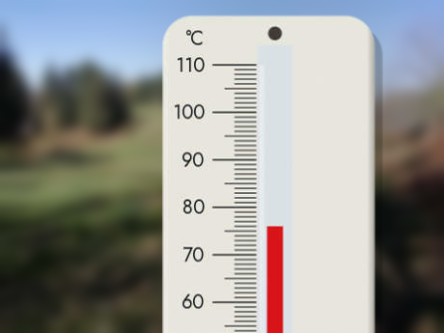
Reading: 76 °C
